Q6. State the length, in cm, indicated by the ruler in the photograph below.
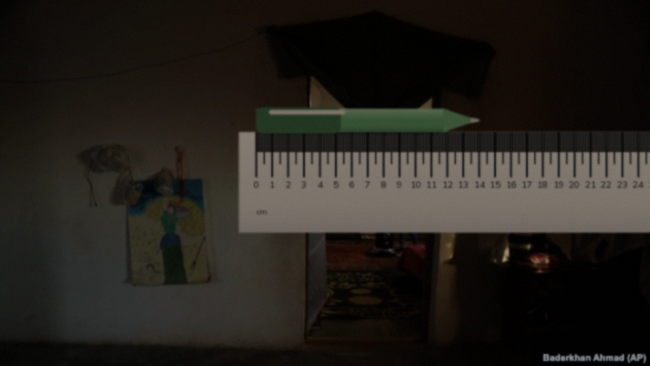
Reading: 14 cm
